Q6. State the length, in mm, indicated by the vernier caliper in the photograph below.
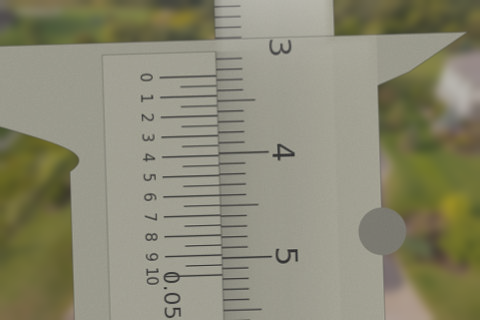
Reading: 32.6 mm
